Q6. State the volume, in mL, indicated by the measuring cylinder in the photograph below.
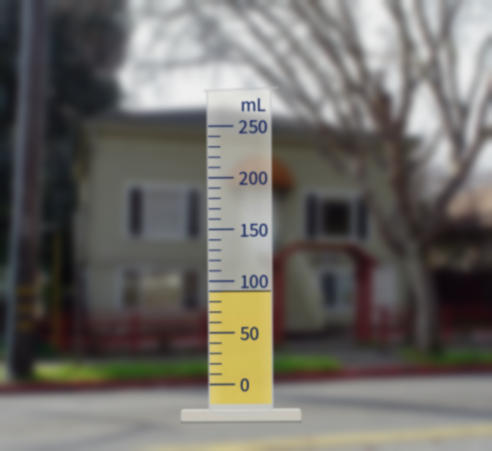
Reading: 90 mL
